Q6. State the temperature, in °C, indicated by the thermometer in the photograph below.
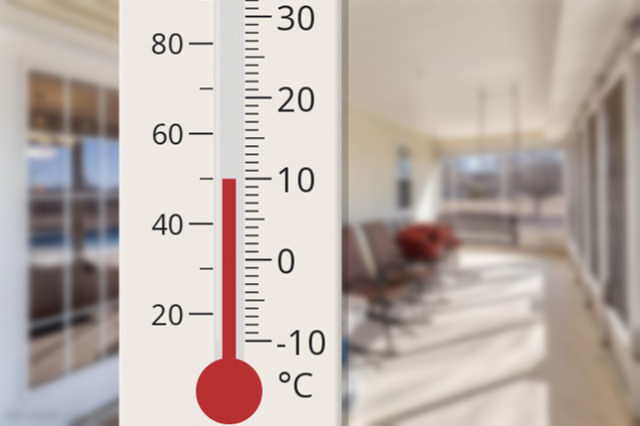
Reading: 10 °C
